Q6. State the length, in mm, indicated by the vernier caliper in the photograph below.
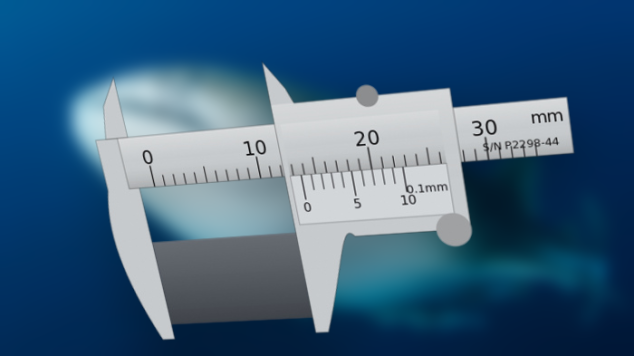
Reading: 13.7 mm
